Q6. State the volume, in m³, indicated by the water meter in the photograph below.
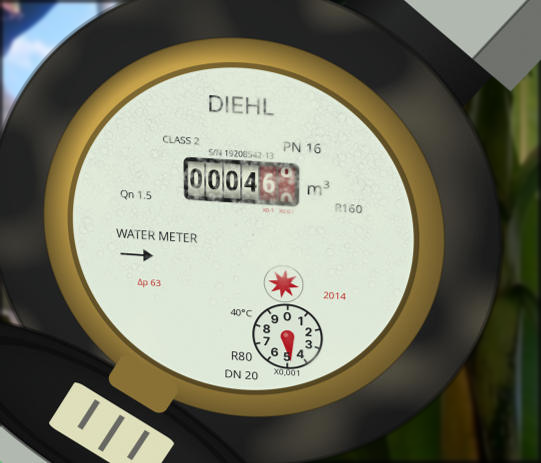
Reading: 4.684 m³
